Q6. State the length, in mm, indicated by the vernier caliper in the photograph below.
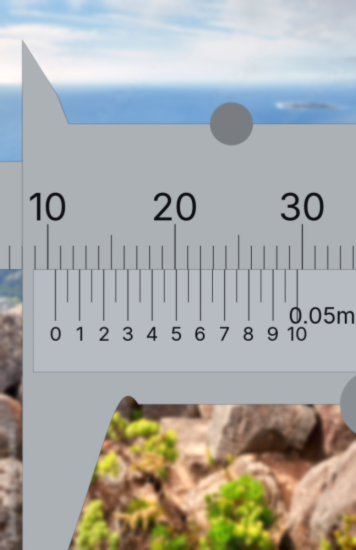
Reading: 10.6 mm
